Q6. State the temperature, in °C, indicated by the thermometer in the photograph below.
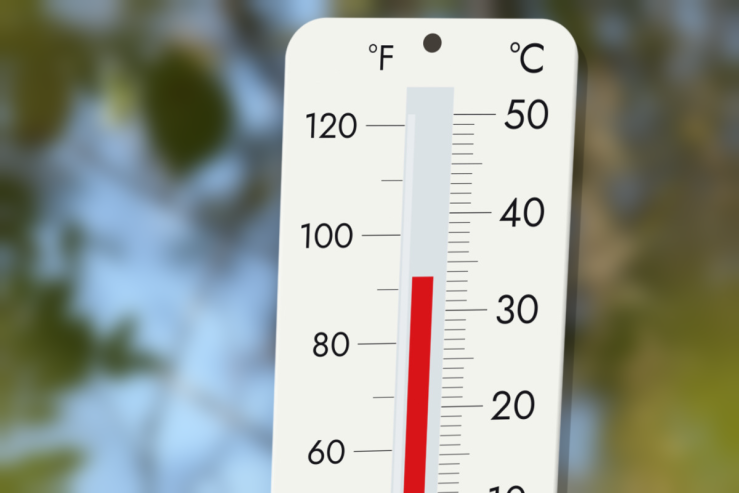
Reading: 33.5 °C
